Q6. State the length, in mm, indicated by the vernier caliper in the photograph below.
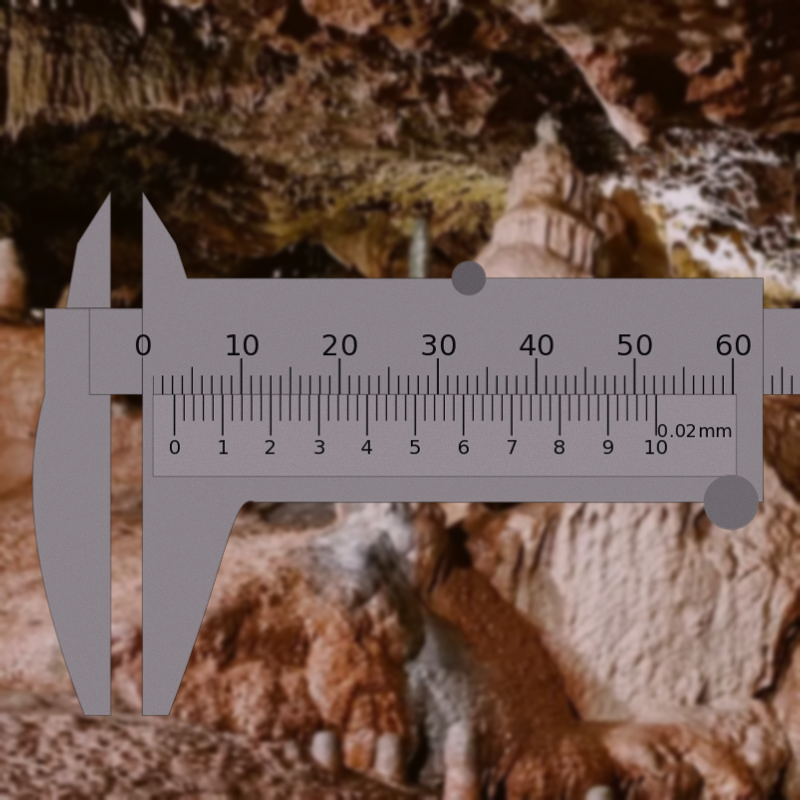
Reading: 3.2 mm
